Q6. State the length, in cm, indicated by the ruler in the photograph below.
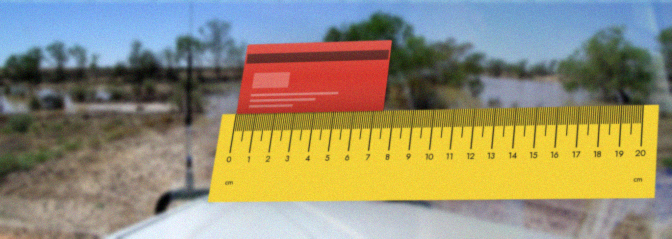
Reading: 7.5 cm
